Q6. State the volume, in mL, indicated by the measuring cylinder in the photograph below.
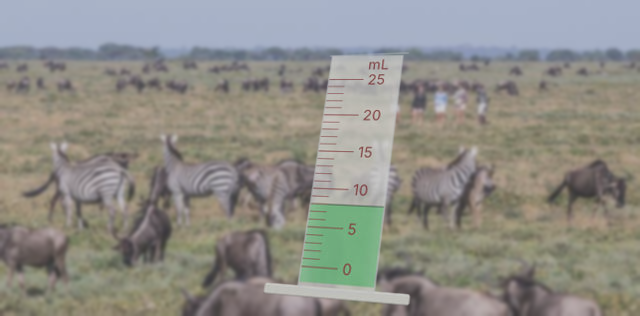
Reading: 8 mL
